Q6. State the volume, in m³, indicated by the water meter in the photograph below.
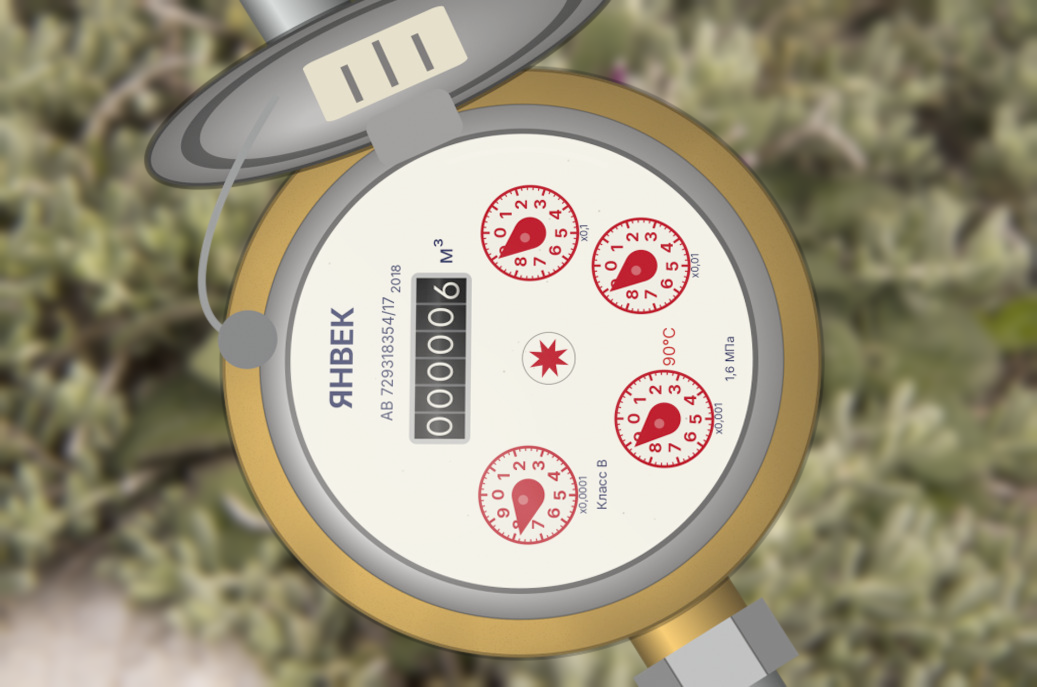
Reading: 5.8887 m³
